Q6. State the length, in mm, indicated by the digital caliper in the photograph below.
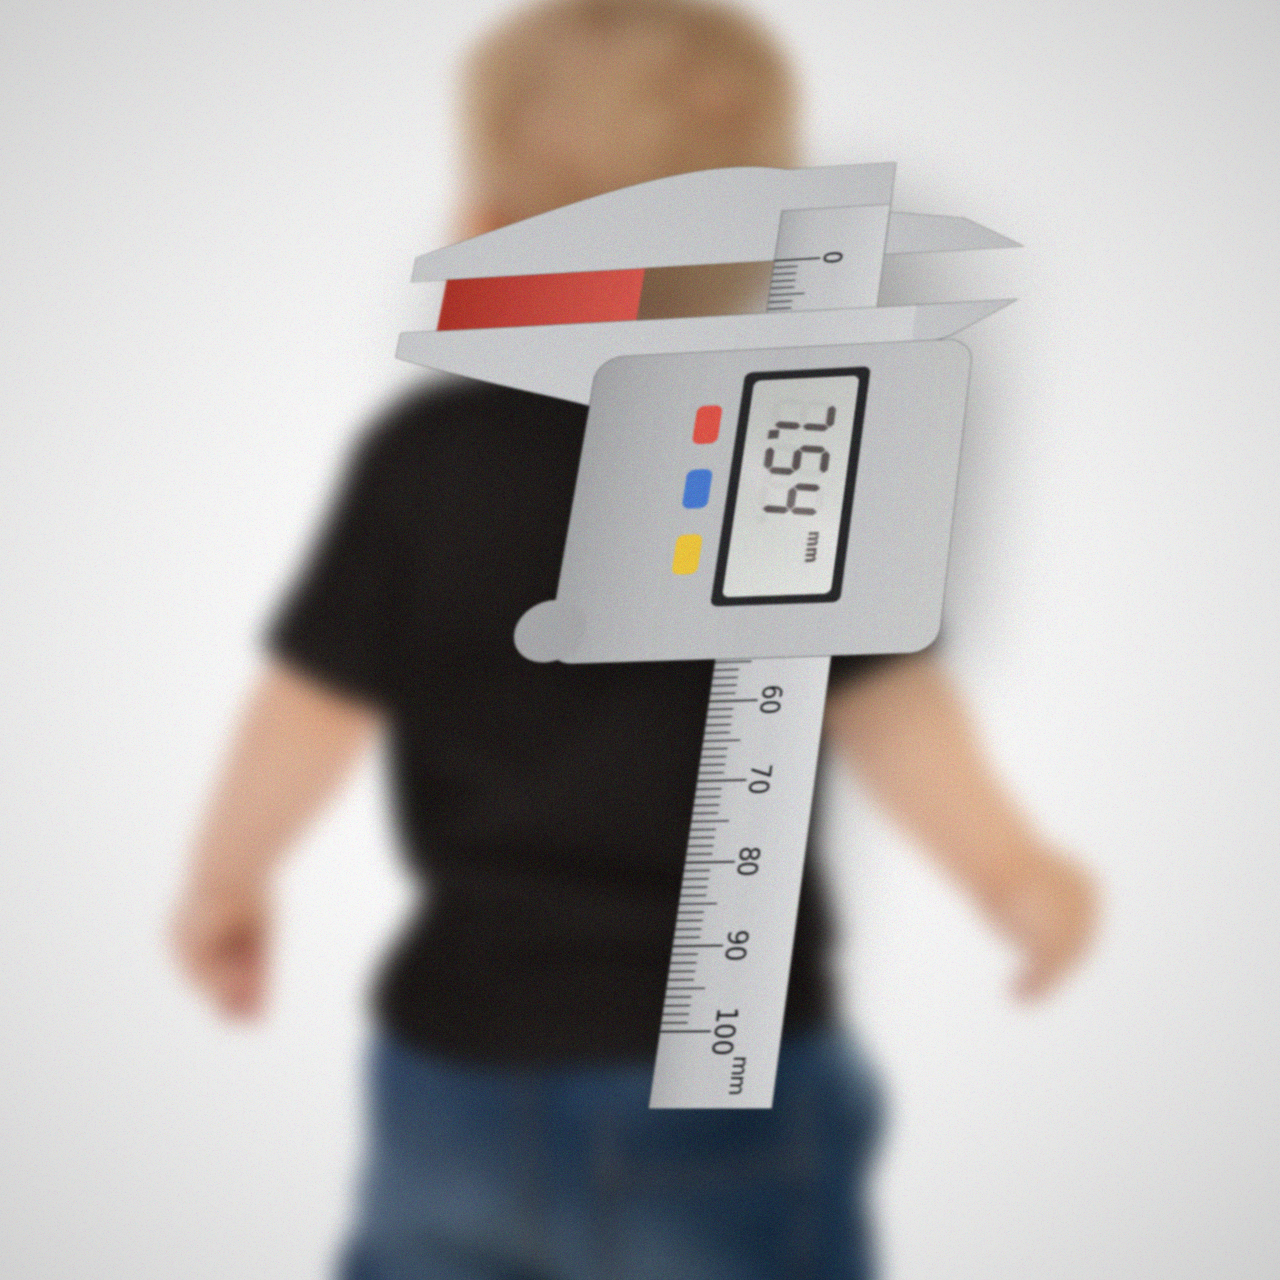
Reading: 7.54 mm
